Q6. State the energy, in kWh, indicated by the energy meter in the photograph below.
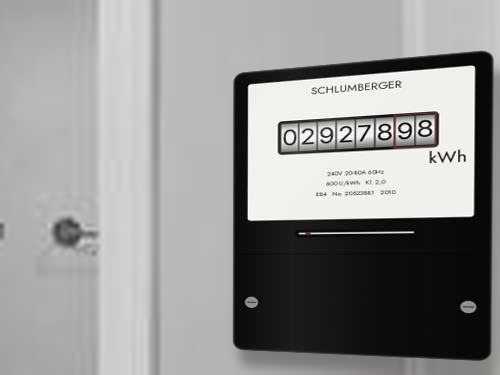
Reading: 29278.98 kWh
